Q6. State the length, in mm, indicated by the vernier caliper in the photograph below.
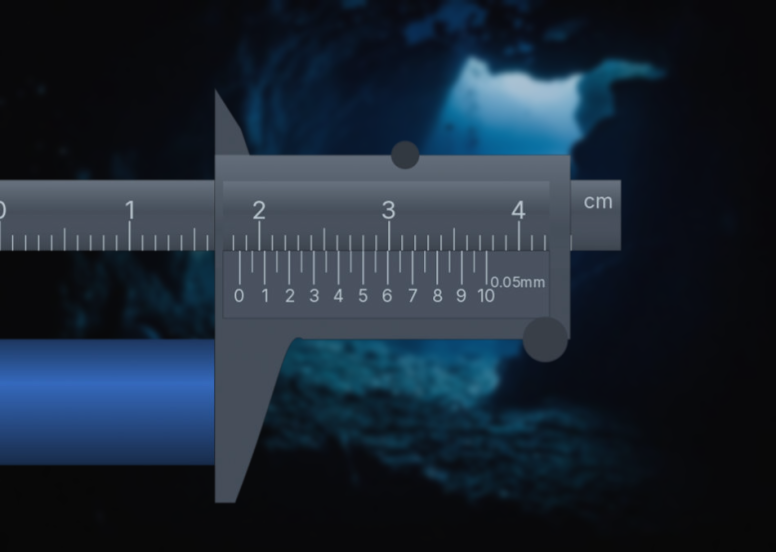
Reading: 18.5 mm
